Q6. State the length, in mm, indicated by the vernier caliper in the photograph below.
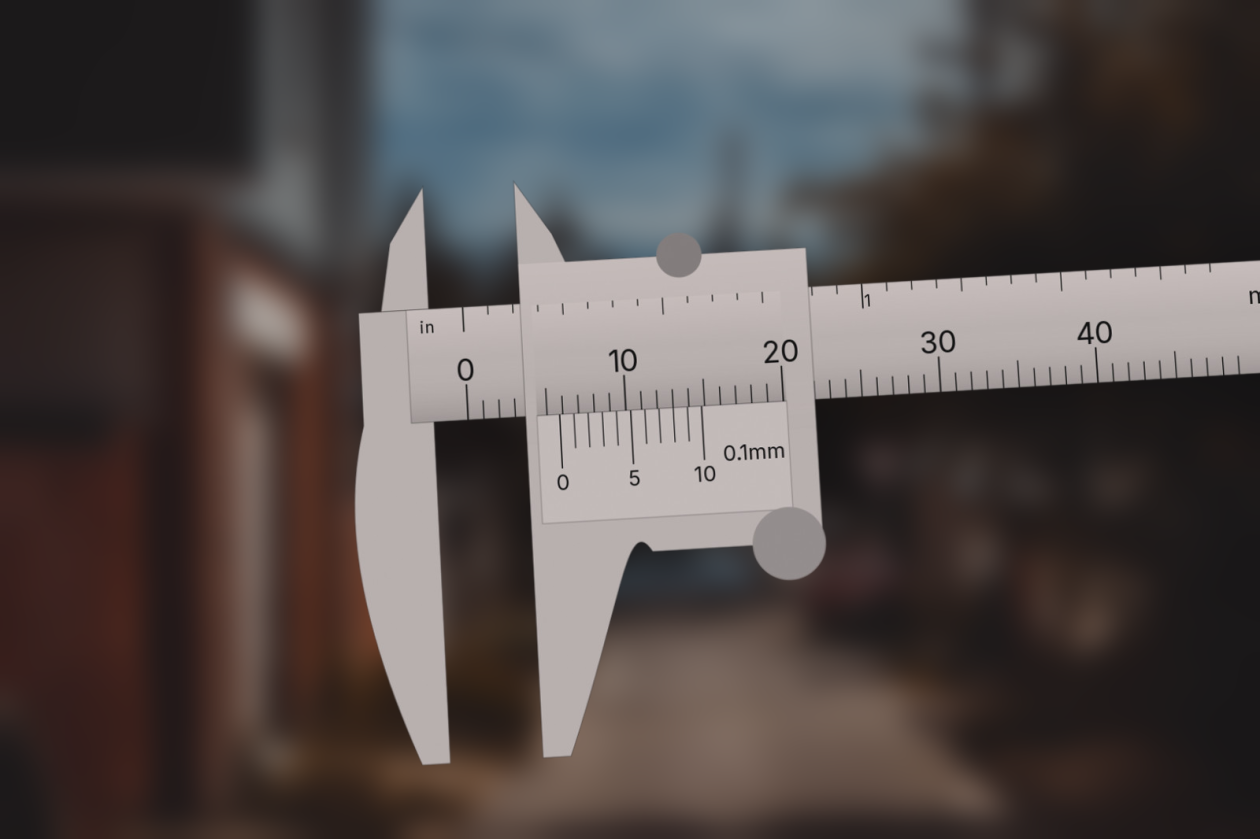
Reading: 5.8 mm
